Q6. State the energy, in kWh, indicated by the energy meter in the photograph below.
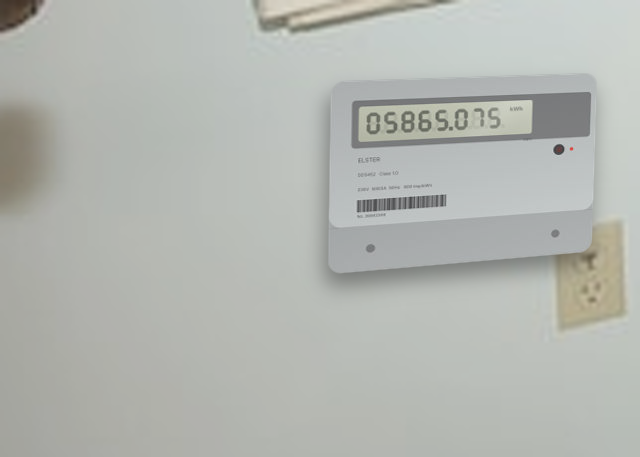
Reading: 5865.075 kWh
